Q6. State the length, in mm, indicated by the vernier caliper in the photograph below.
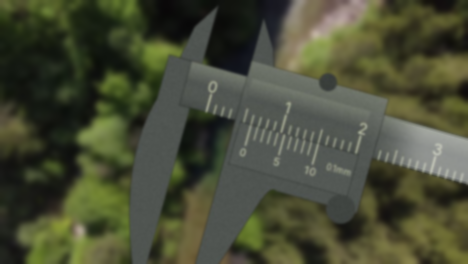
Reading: 6.0 mm
